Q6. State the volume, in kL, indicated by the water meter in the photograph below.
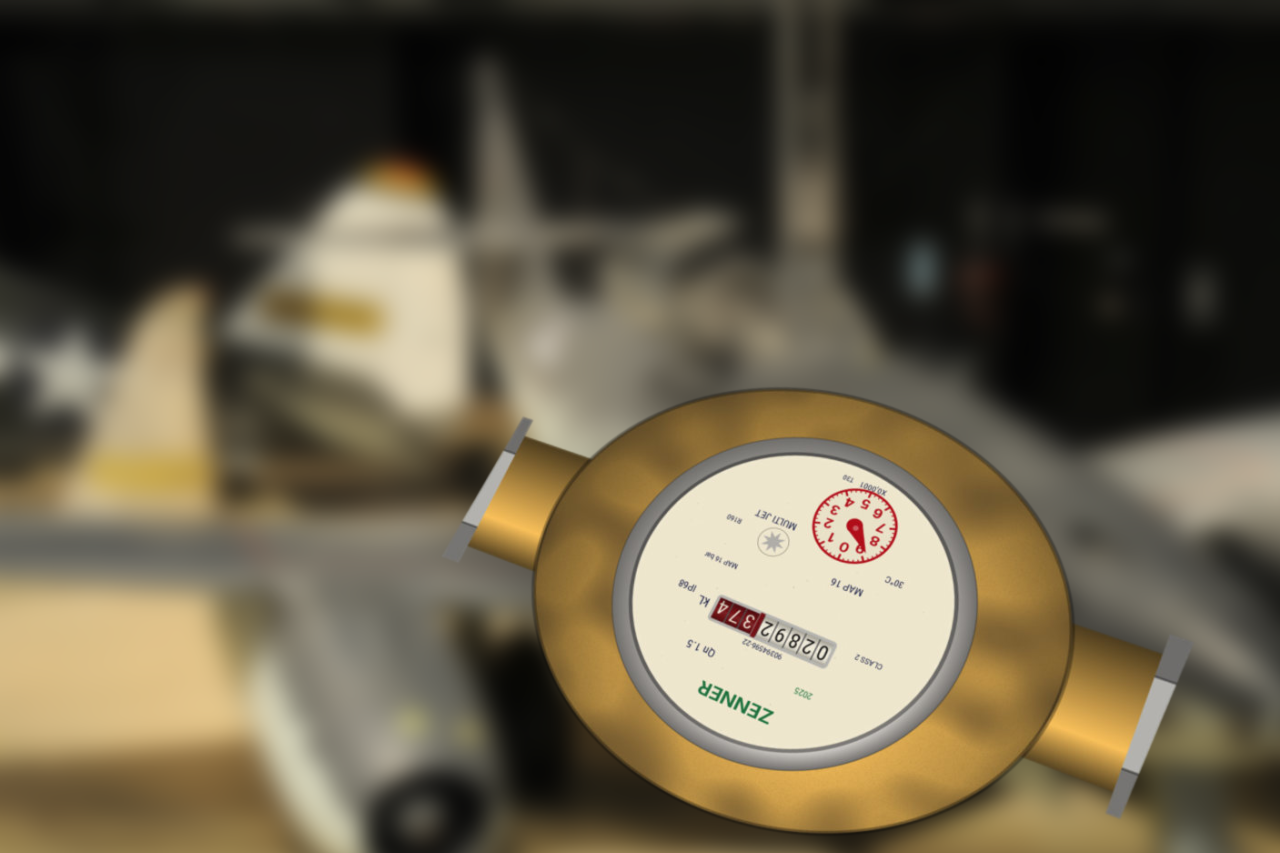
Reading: 2892.3738 kL
